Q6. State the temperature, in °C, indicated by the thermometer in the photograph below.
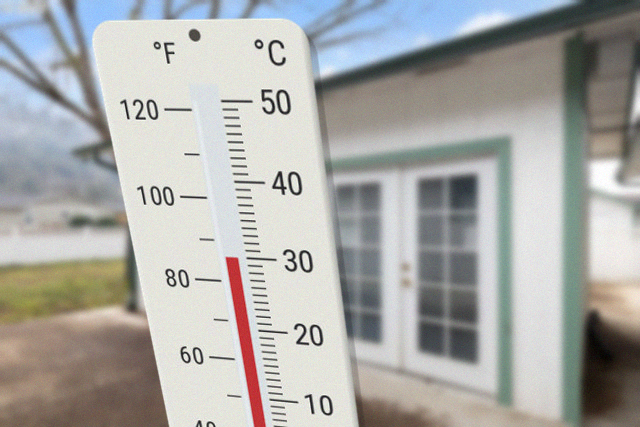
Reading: 30 °C
